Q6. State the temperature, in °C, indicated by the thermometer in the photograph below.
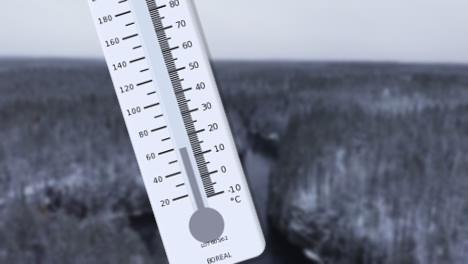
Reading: 15 °C
